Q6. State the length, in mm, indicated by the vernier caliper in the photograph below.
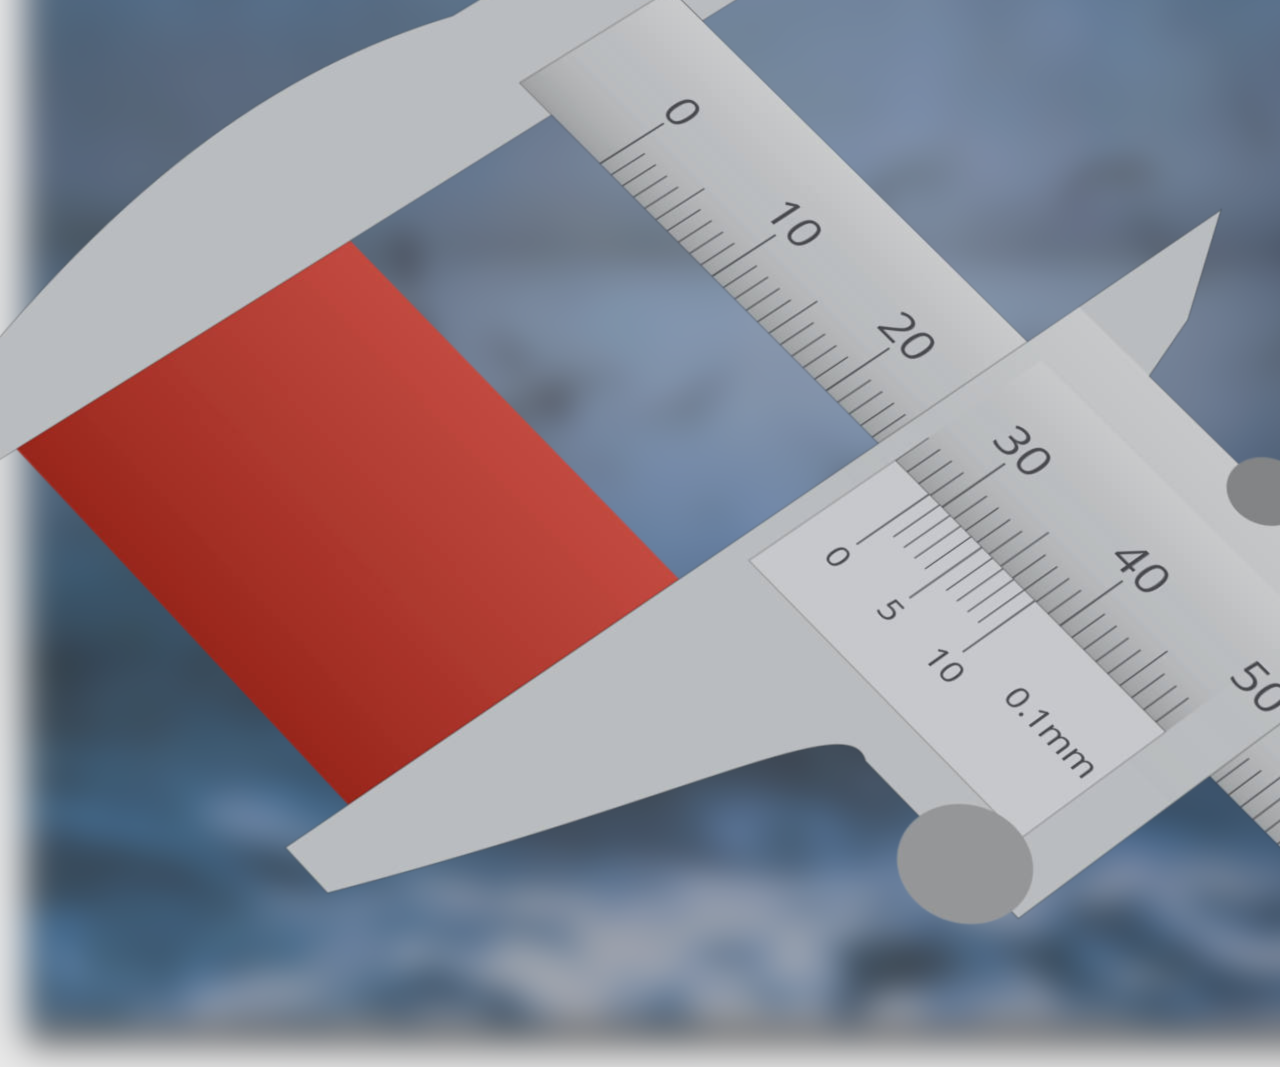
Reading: 28.9 mm
